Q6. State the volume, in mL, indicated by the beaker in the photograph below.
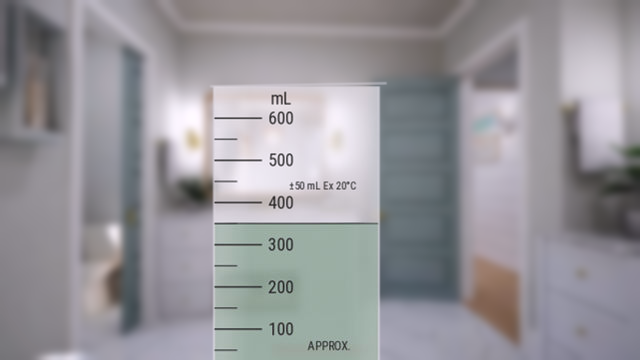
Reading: 350 mL
